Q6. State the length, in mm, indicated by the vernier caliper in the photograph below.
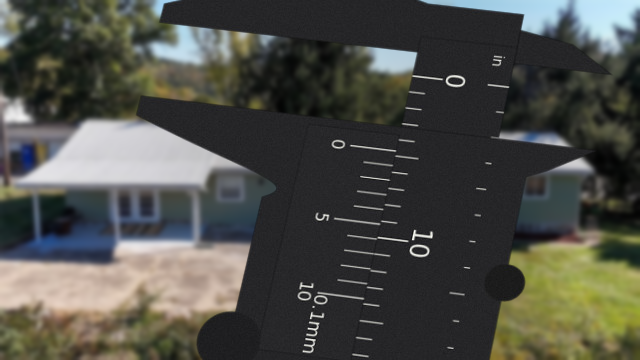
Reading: 4.7 mm
